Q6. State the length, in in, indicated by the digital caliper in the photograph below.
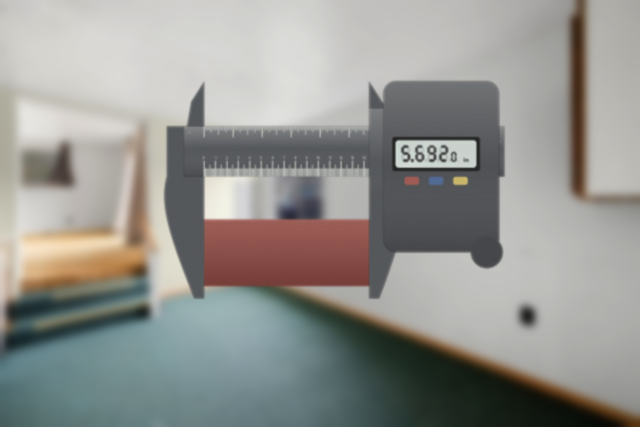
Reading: 5.6920 in
